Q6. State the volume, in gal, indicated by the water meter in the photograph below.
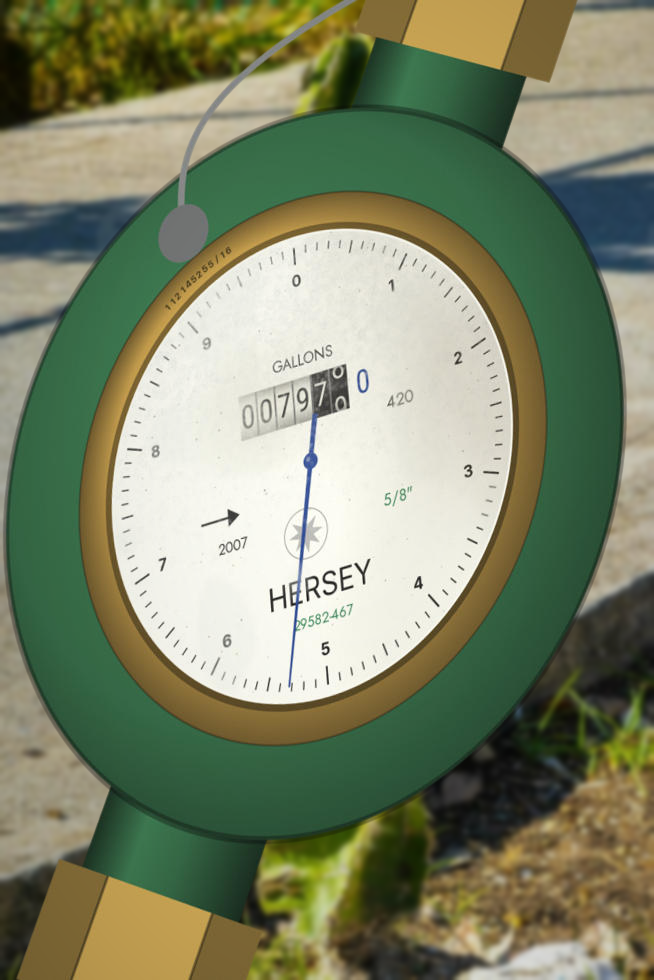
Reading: 79785.3 gal
